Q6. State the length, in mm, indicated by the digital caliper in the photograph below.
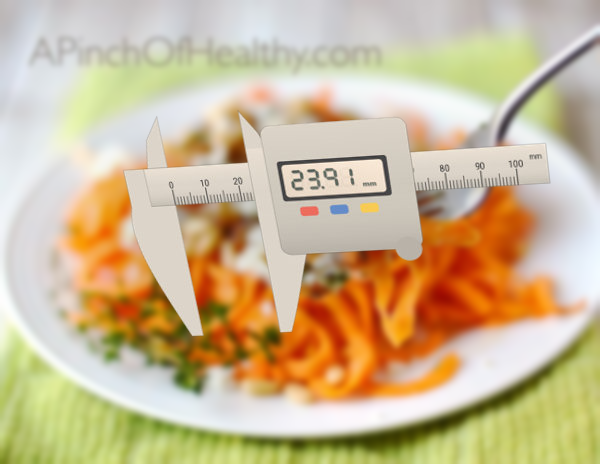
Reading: 23.91 mm
